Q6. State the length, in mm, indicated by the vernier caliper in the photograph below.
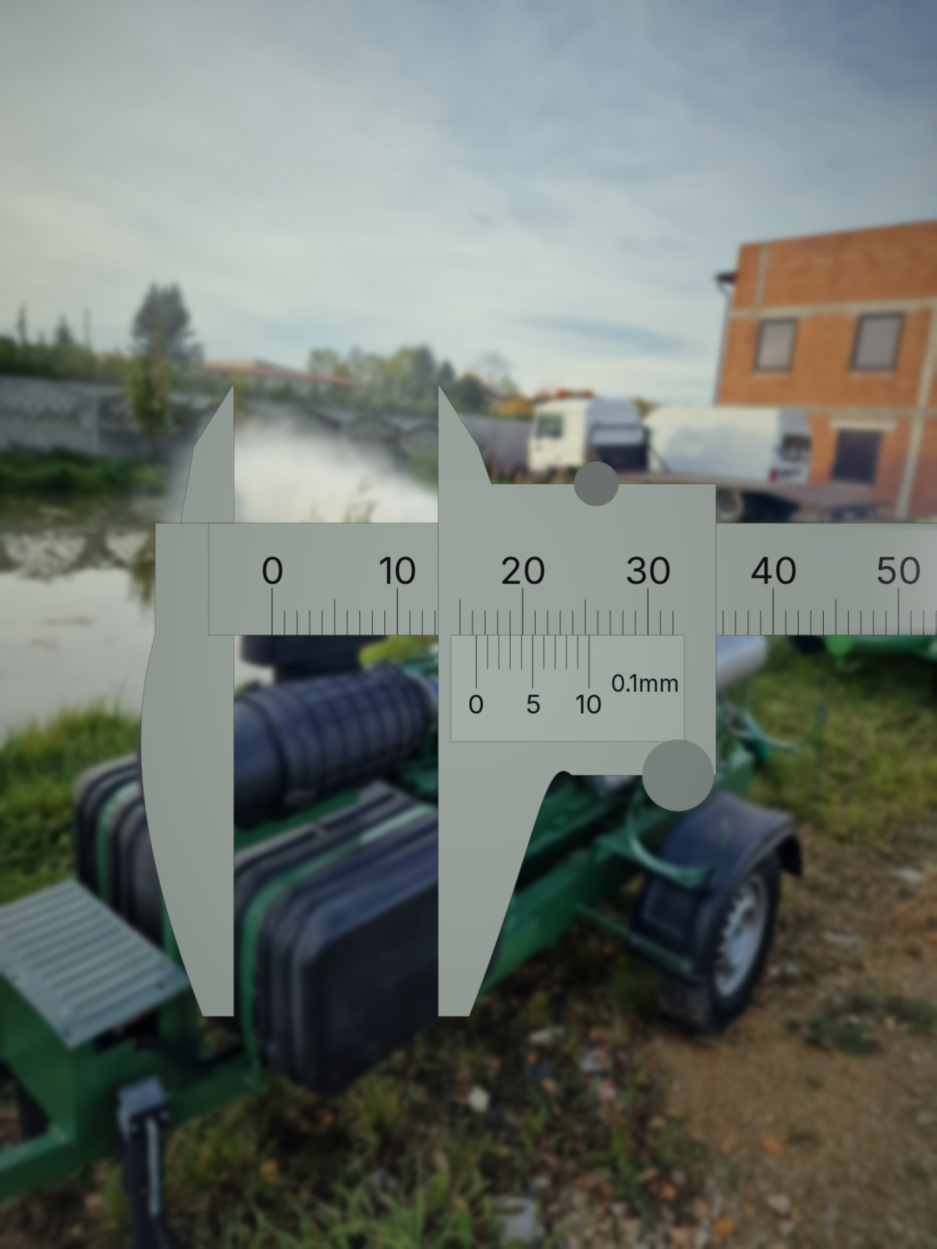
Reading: 16.3 mm
